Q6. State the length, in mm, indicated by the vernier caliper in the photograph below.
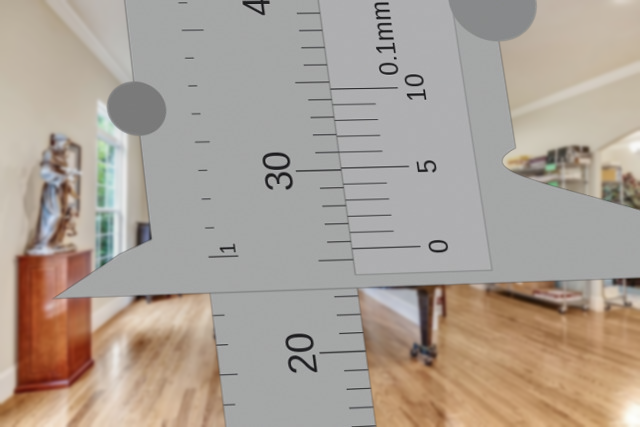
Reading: 25.6 mm
